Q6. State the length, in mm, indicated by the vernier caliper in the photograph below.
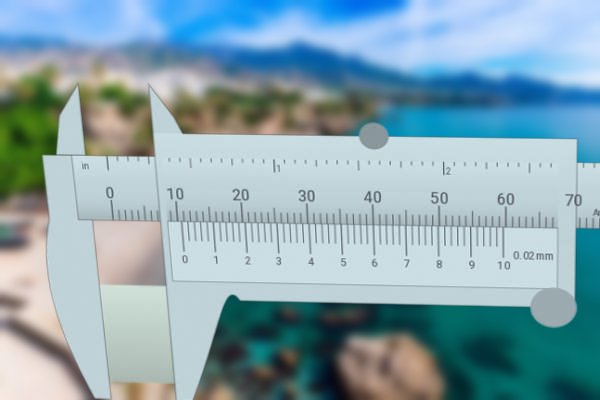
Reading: 10.6 mm
